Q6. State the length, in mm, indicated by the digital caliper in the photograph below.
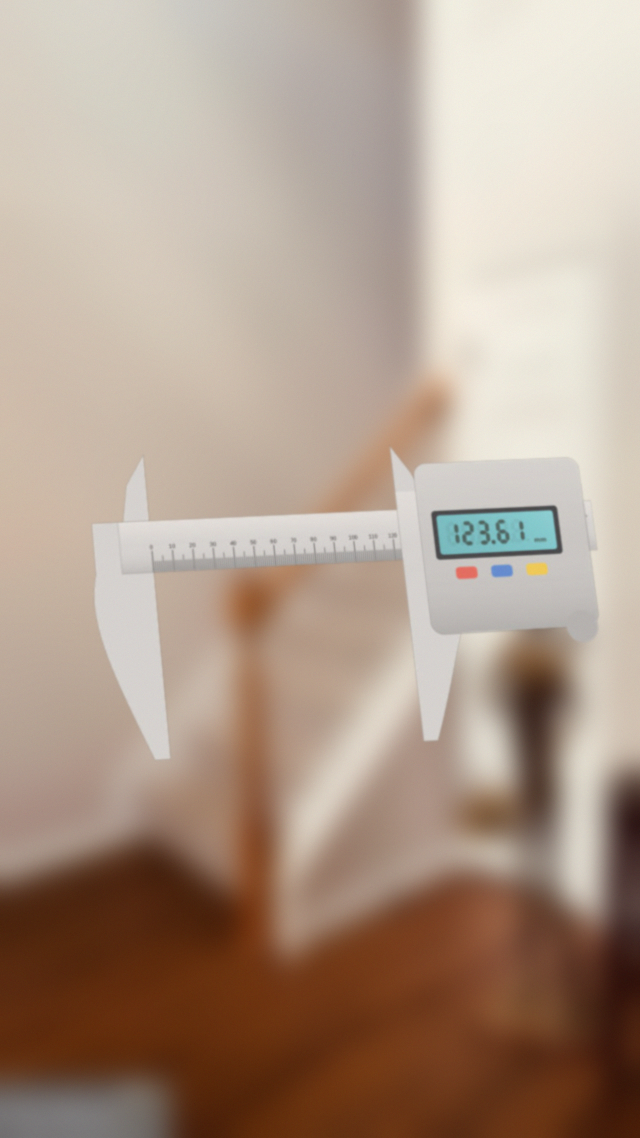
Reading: 123.61 mm
